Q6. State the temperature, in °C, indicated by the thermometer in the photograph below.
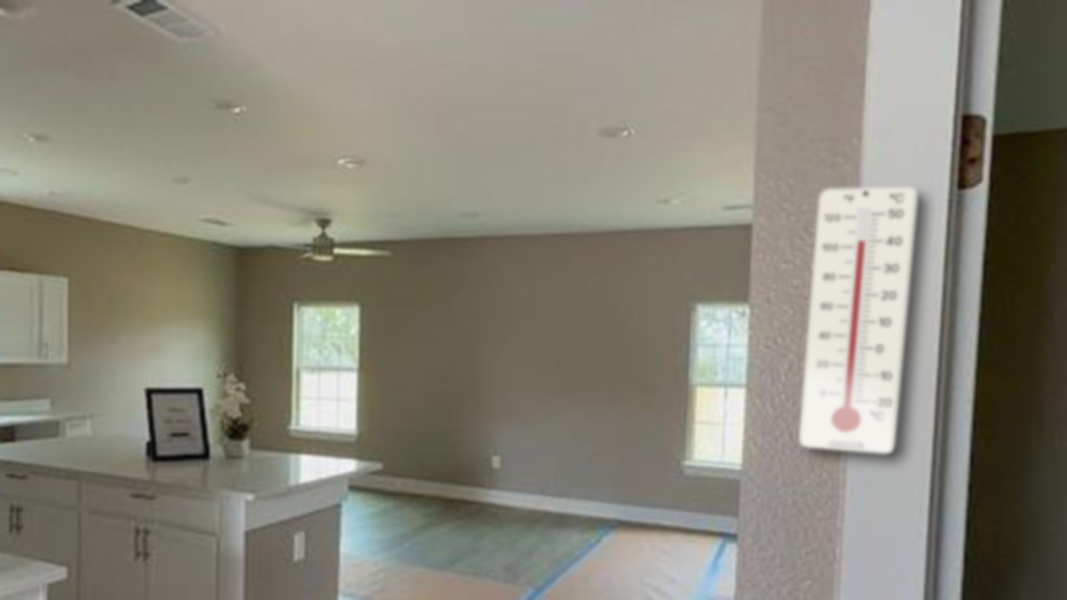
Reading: 40 °C
